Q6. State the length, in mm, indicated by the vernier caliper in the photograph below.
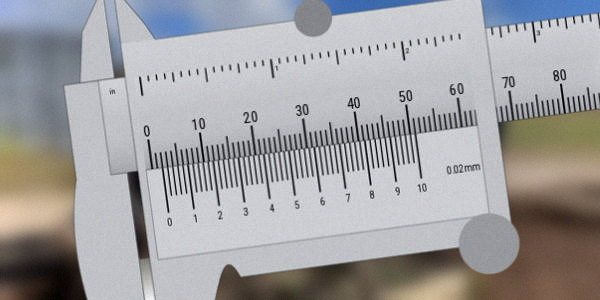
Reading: 2.0 mm
